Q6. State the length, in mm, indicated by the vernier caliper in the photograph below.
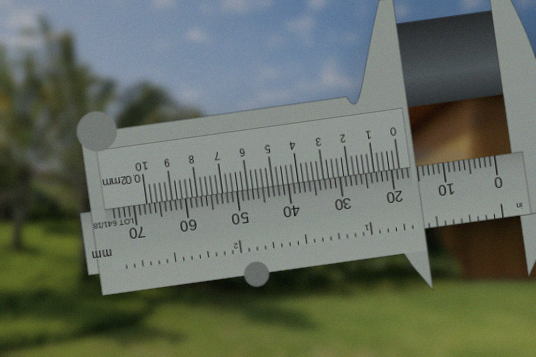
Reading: 18.5 mm
